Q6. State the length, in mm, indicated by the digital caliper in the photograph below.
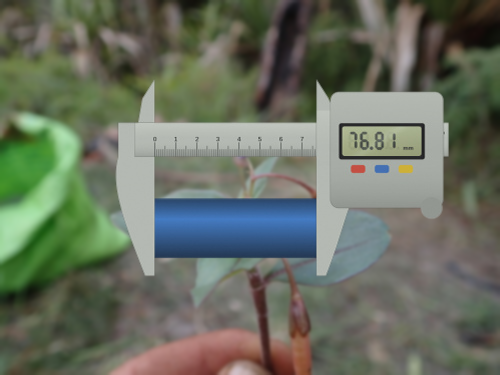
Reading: 76.81 mm
